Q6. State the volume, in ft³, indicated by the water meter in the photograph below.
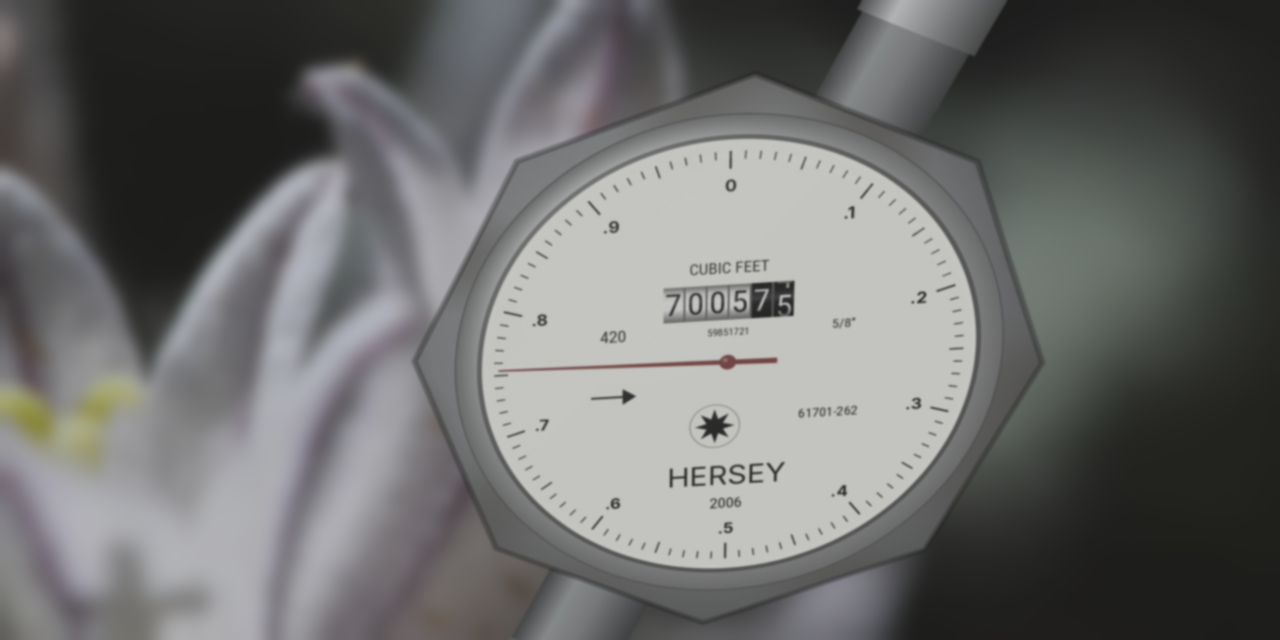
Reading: 700574.75 ft³
